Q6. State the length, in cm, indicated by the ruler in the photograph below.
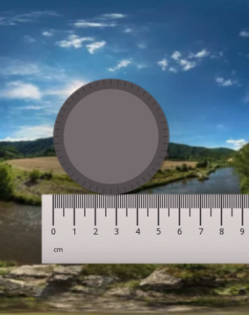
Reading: 5.5 cm
